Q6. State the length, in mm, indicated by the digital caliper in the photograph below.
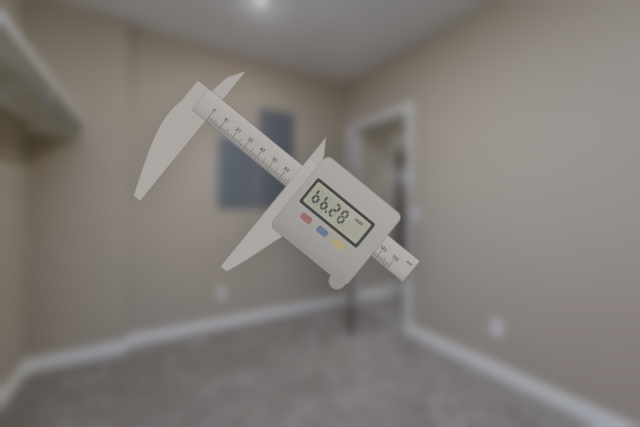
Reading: 66.28 mm
